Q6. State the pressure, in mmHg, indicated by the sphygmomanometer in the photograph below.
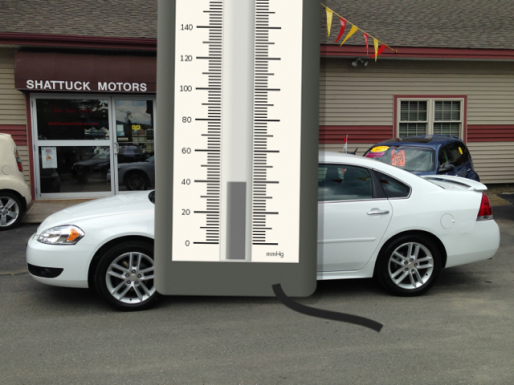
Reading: 40 mmHg
